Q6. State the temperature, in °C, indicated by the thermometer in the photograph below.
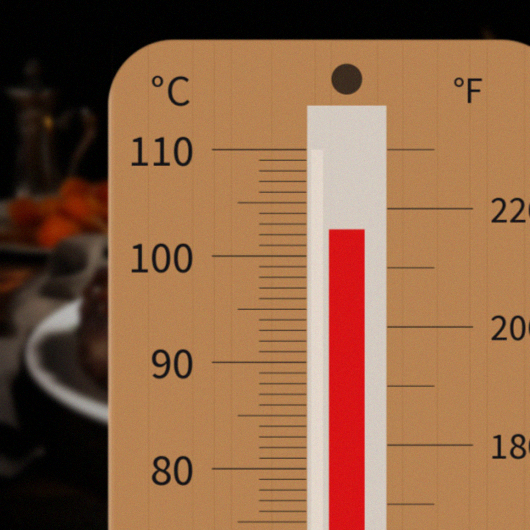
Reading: 102.5 °C
